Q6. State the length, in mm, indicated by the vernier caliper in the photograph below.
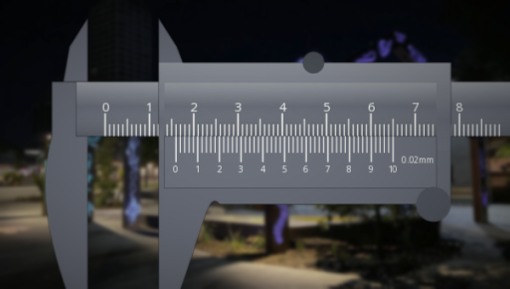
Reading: 16.0 mm
